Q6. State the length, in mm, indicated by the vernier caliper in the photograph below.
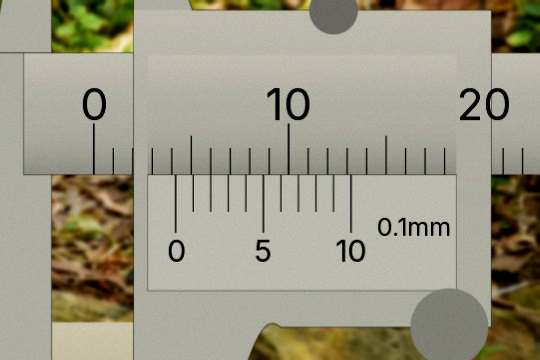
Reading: 4.2 mm
